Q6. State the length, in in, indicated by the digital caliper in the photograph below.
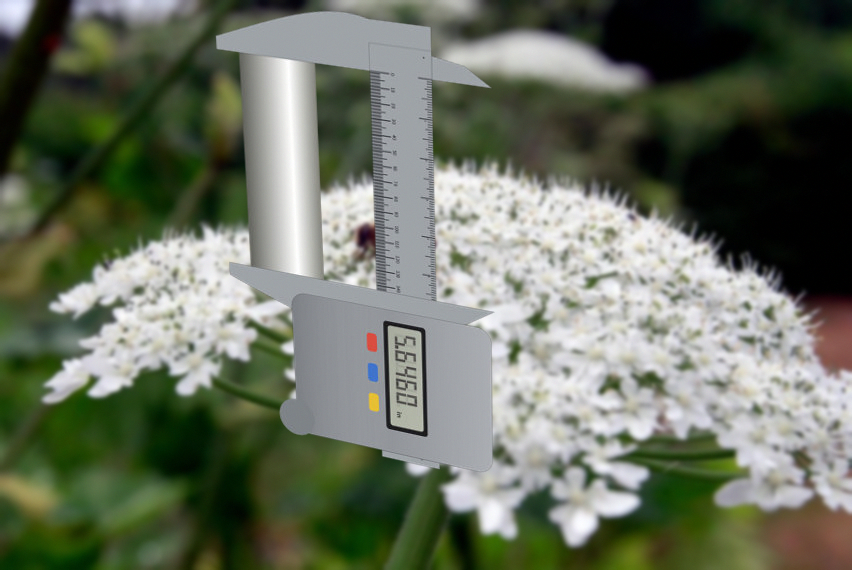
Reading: 5.6460 in
